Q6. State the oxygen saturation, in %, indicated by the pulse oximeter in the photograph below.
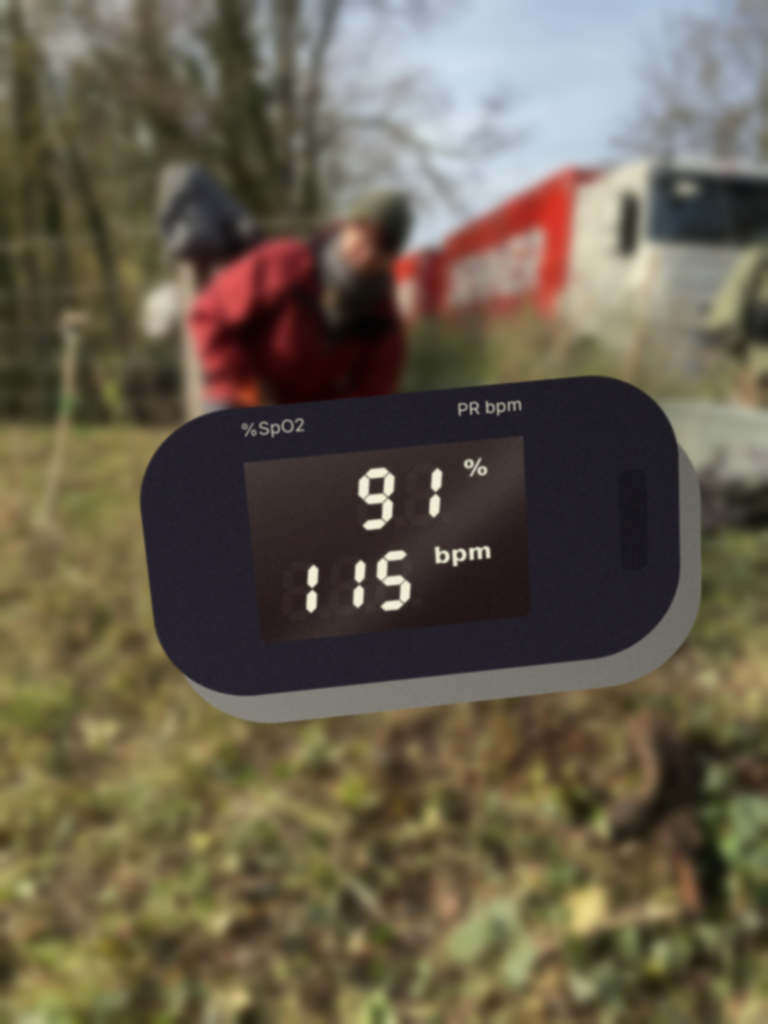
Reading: 91 %
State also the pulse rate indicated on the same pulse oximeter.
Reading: 115 bpm
